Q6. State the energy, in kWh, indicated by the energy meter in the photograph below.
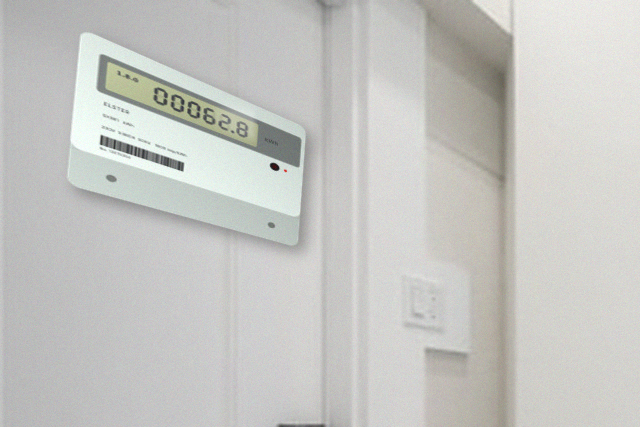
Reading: 62.8 kWh
